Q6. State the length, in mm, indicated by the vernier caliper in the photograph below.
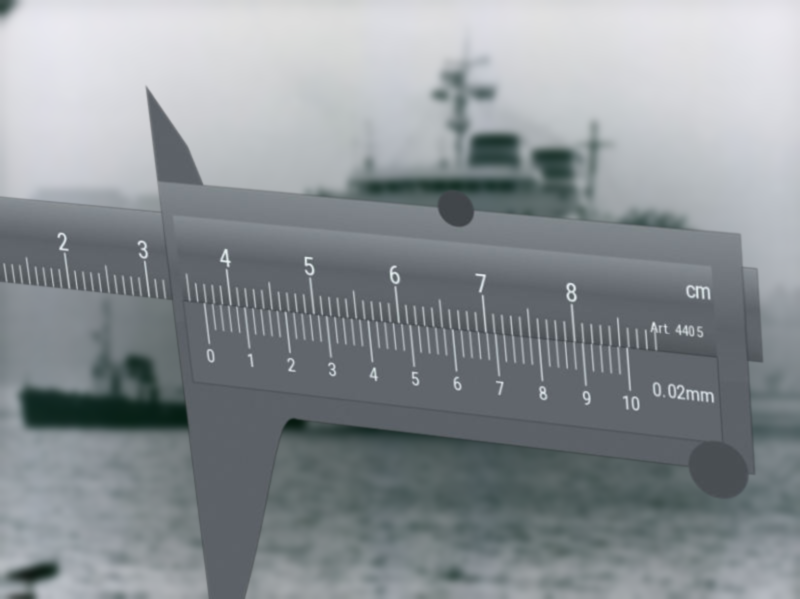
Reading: 36.8 mm
